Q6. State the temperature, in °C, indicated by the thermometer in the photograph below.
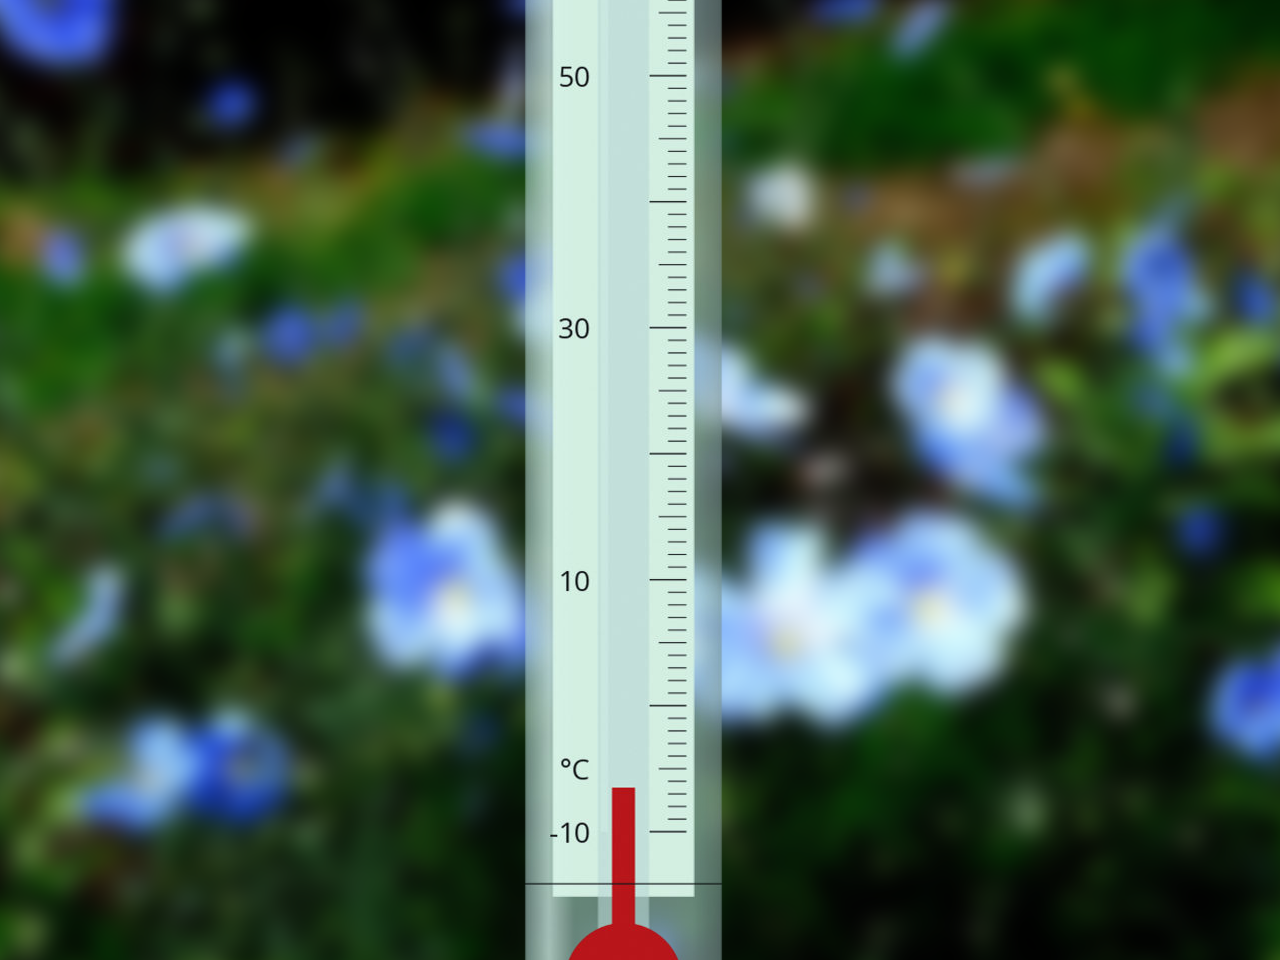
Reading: -6.5 °C
